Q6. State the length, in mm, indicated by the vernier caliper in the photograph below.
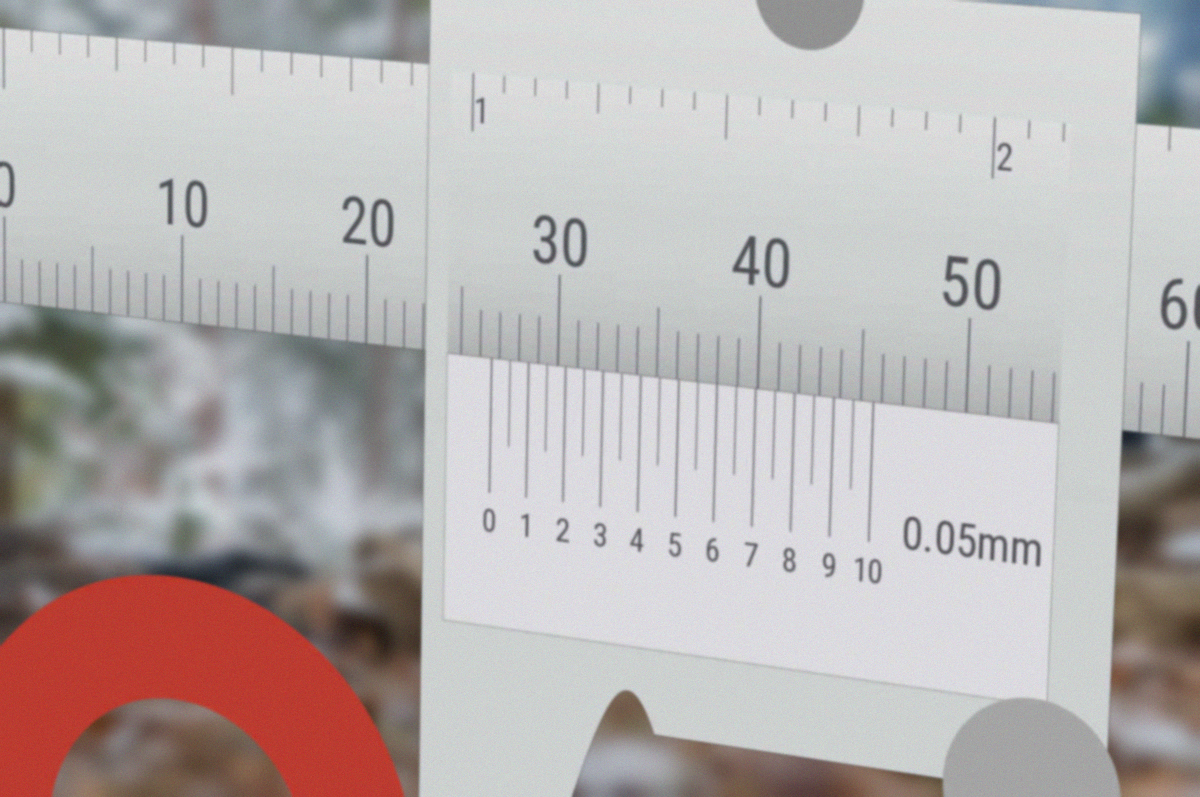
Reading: 26.6 mm
